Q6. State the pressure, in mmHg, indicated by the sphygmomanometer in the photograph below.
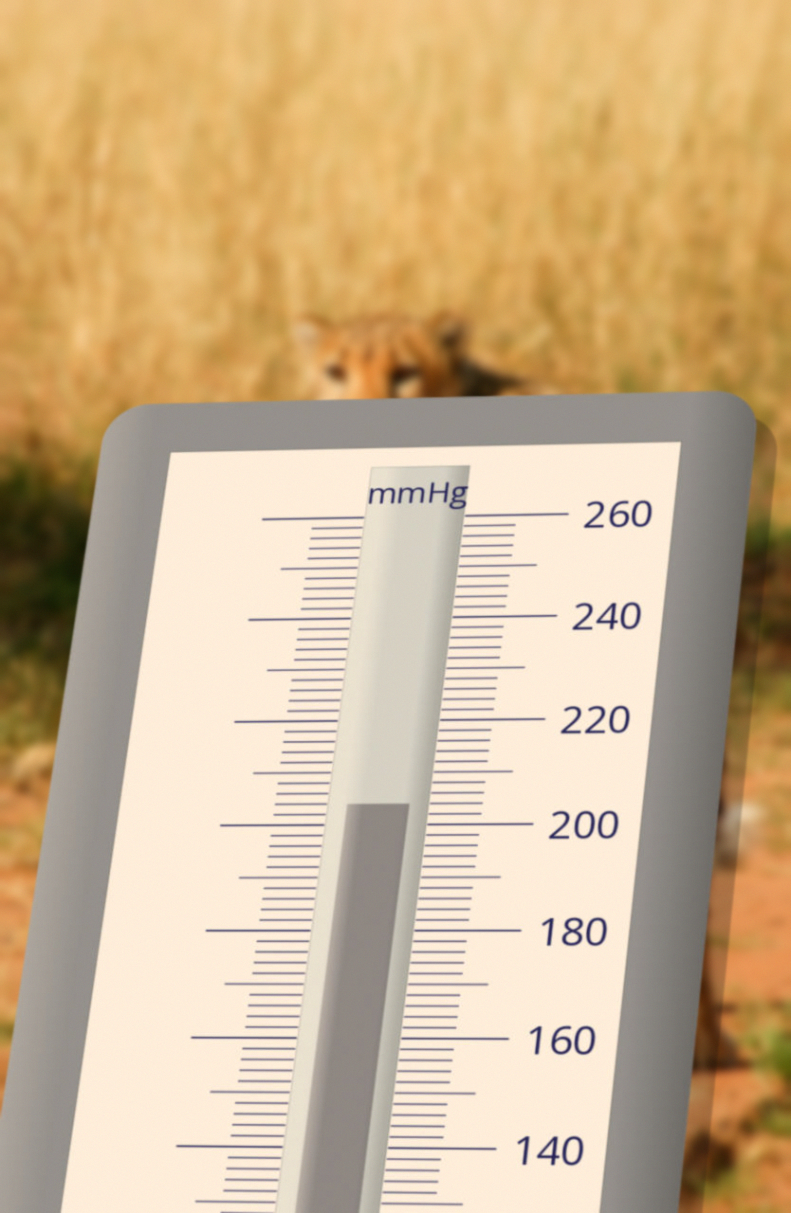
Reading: 204 mmHg
